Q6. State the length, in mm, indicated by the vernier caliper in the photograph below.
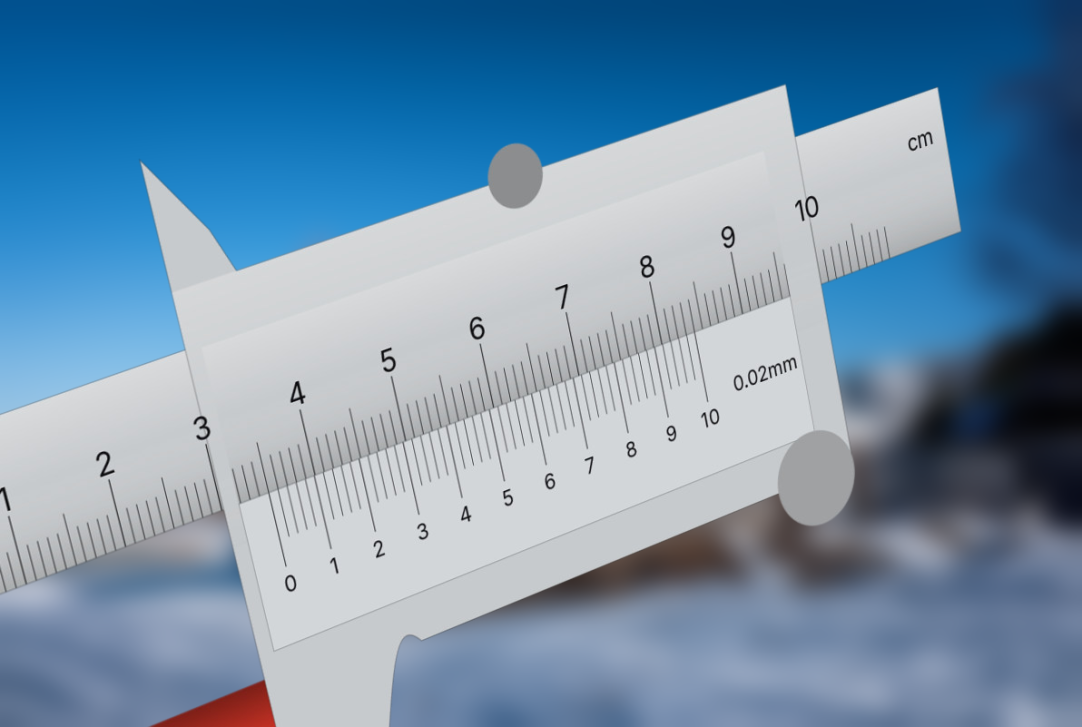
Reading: 35.0 mm
